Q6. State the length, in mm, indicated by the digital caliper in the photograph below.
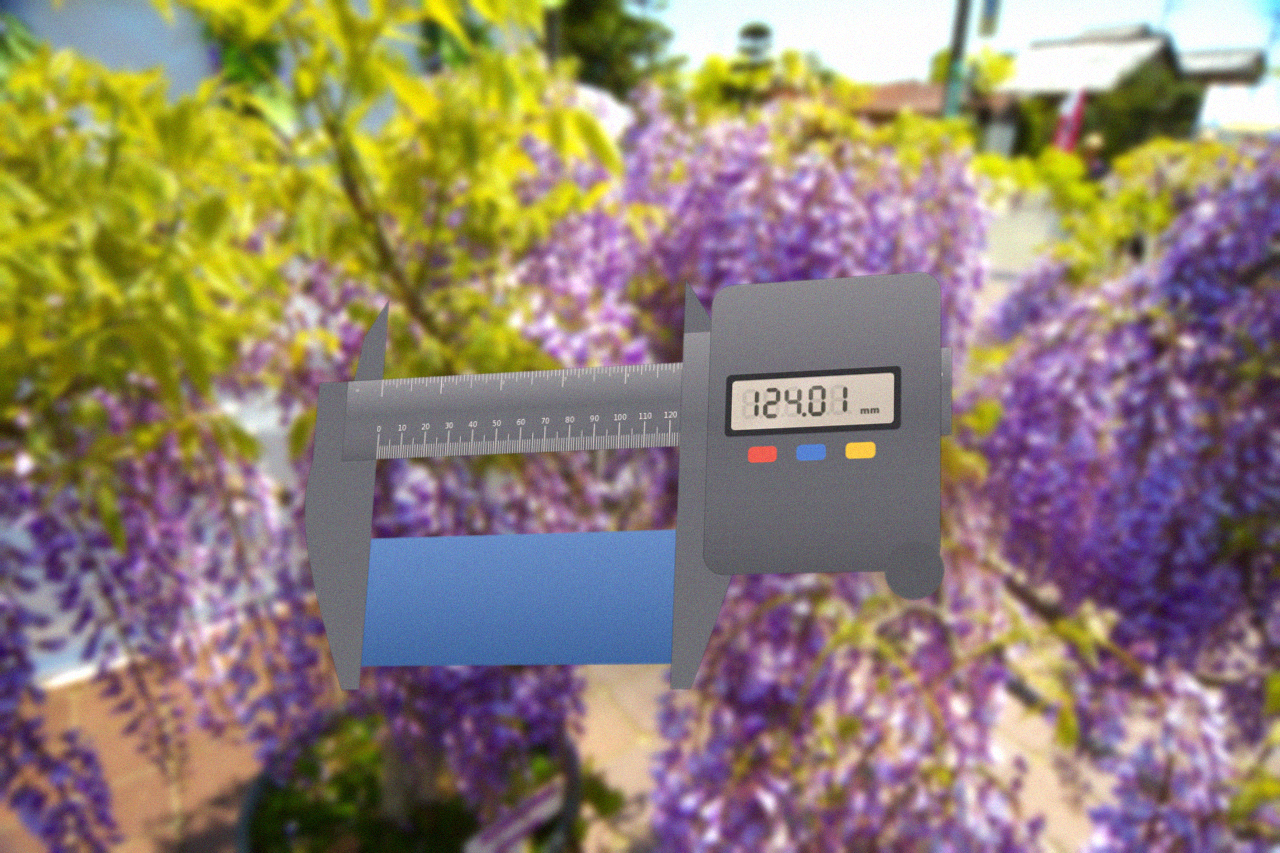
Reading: 124.01 mm
